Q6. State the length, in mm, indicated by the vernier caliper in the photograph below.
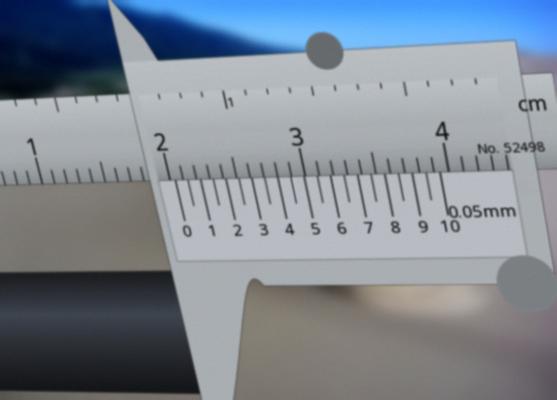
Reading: 20.4 mm
